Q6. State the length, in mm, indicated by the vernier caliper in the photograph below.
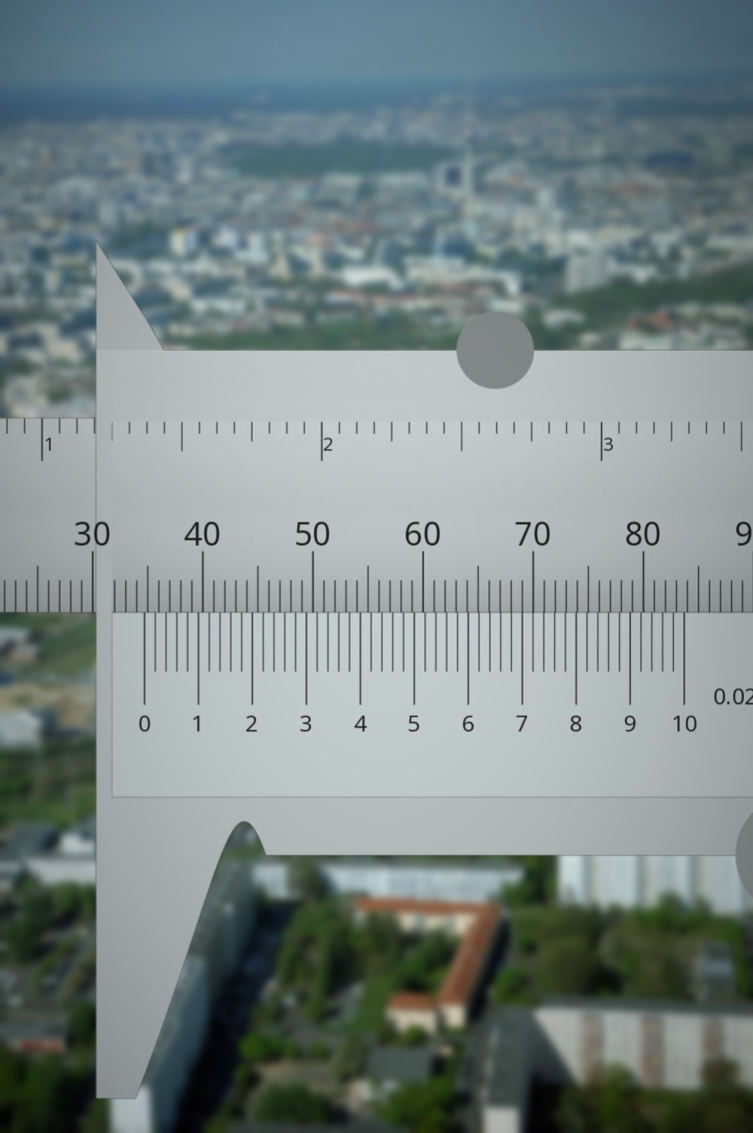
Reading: 34.7 mm
